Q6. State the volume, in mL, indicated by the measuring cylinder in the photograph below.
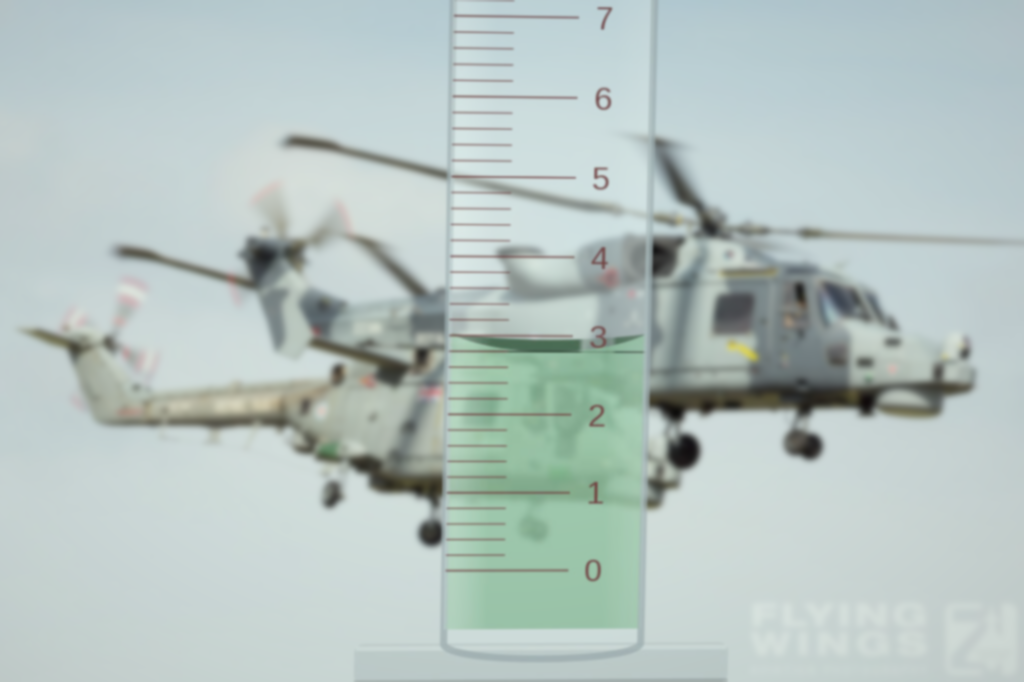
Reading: 2.8 mL
